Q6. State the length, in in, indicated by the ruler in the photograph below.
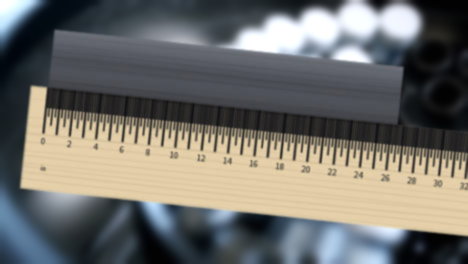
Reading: 26.5 in
